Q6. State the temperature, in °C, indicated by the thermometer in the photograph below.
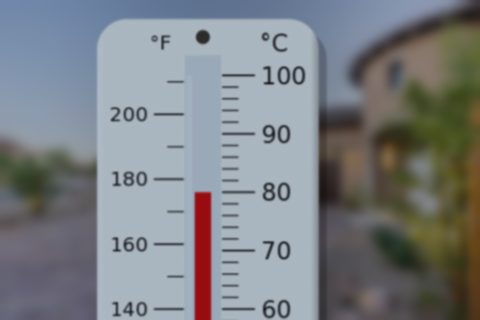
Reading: 80 °C
